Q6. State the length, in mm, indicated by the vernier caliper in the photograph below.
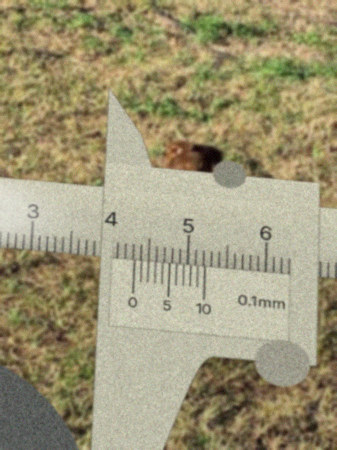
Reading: 43.2 mm
